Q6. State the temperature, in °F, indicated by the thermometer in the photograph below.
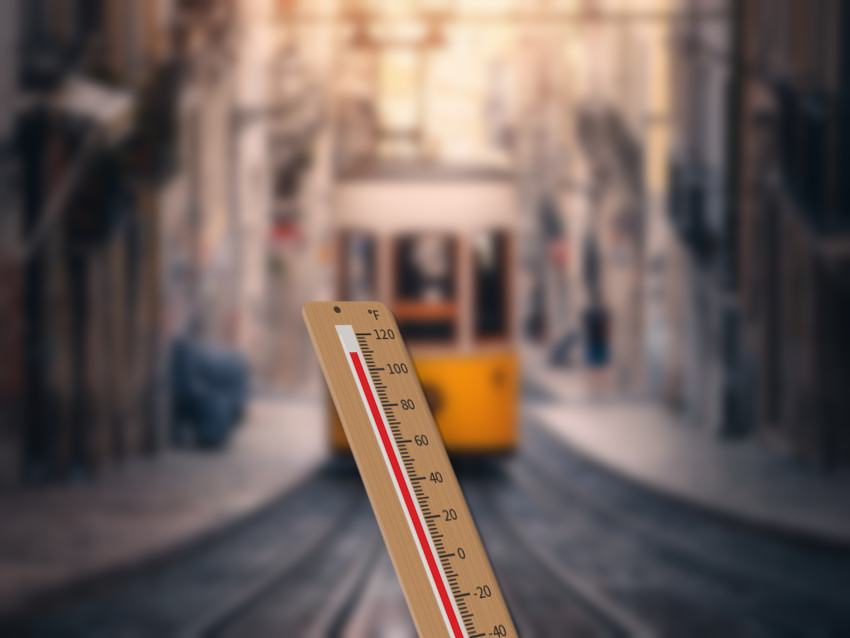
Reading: 110 °F
